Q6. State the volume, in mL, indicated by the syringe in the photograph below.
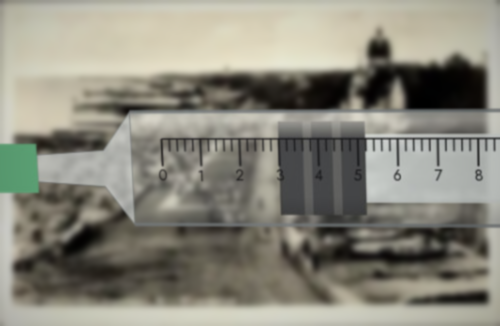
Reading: 3 mL
